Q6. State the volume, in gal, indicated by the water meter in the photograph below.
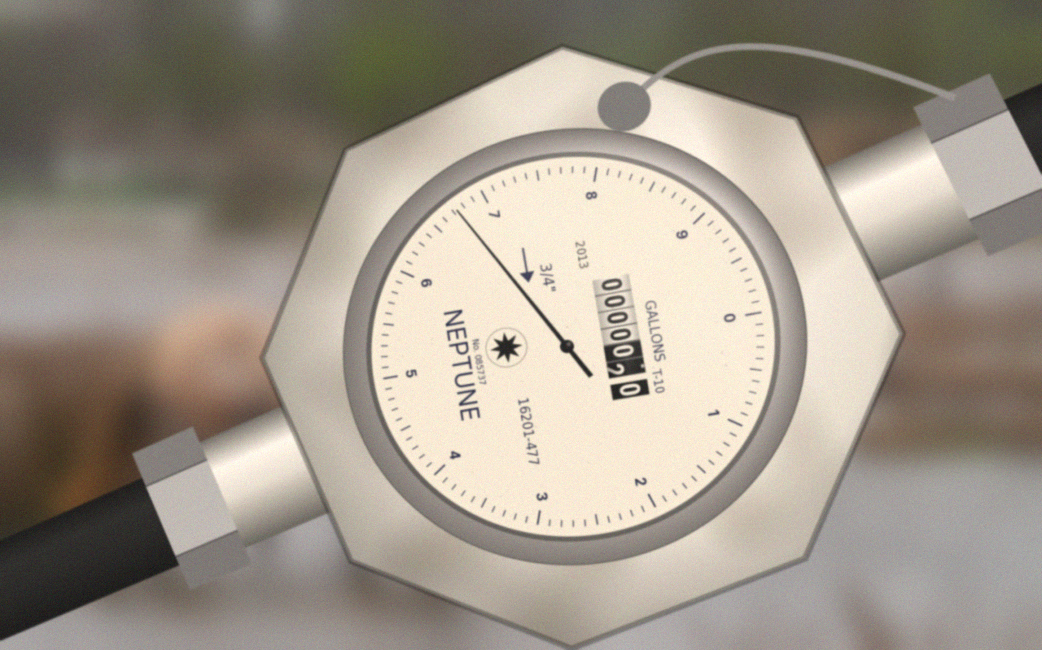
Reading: 16.7 gal
